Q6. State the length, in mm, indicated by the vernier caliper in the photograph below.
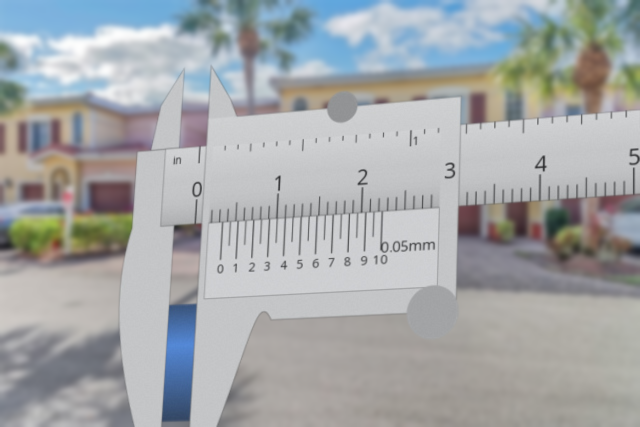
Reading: 3.4 mm
